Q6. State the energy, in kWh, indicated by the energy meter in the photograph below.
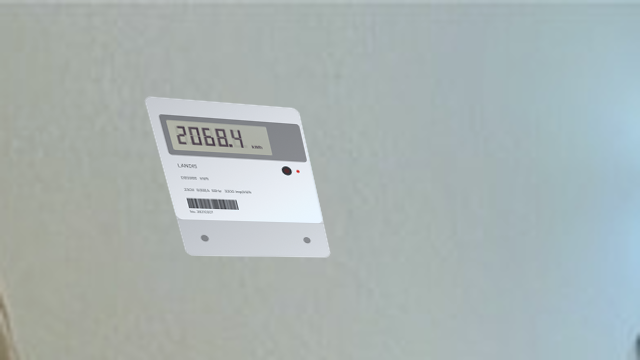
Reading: 2068.4 kWh
